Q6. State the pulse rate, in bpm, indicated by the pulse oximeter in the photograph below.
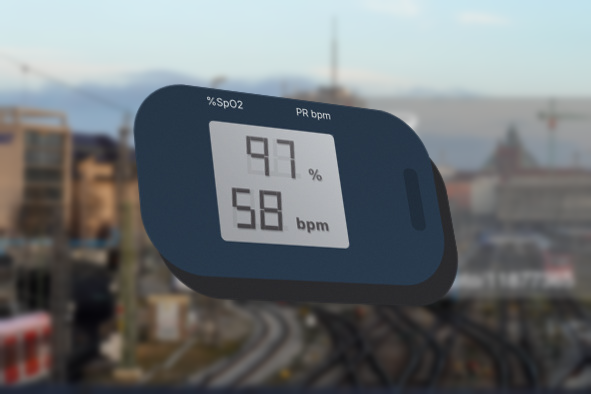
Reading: 58 bpm
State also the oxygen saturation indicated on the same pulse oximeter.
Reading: 97 %
